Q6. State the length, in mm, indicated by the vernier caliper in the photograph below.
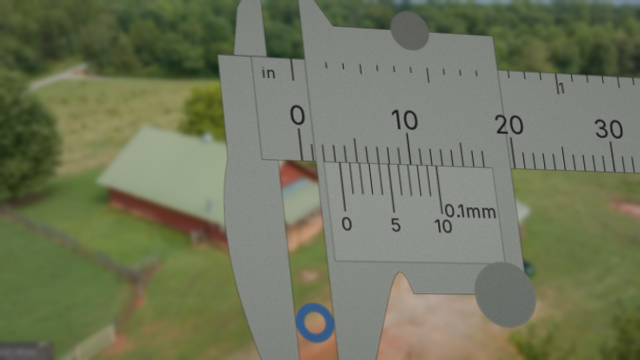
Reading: 3.4 mm
